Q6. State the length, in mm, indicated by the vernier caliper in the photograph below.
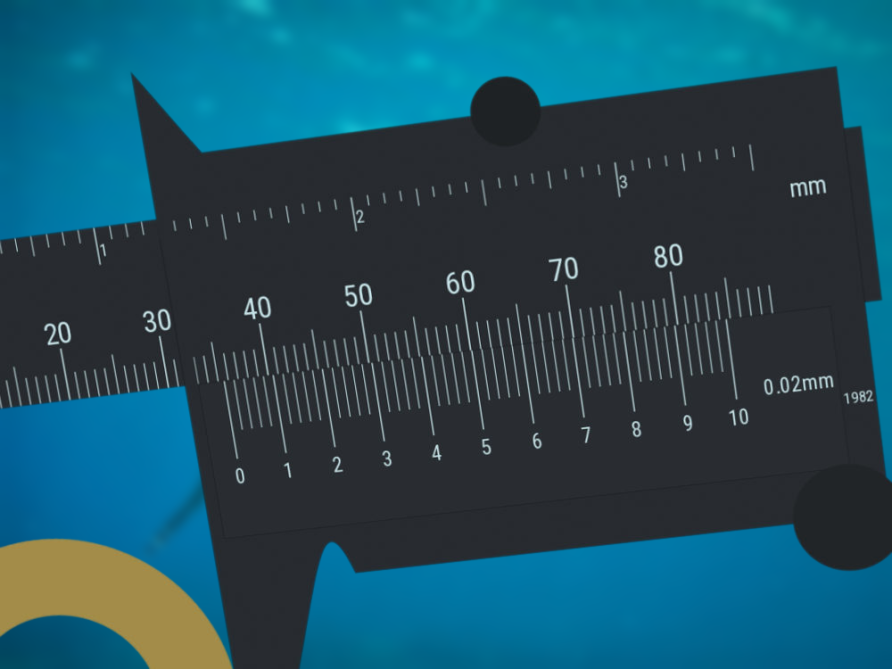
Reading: 35.6 mm
